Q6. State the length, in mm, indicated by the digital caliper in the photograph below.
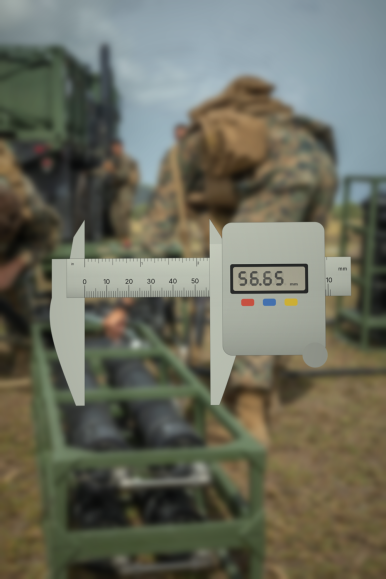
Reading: 56.65 mm
